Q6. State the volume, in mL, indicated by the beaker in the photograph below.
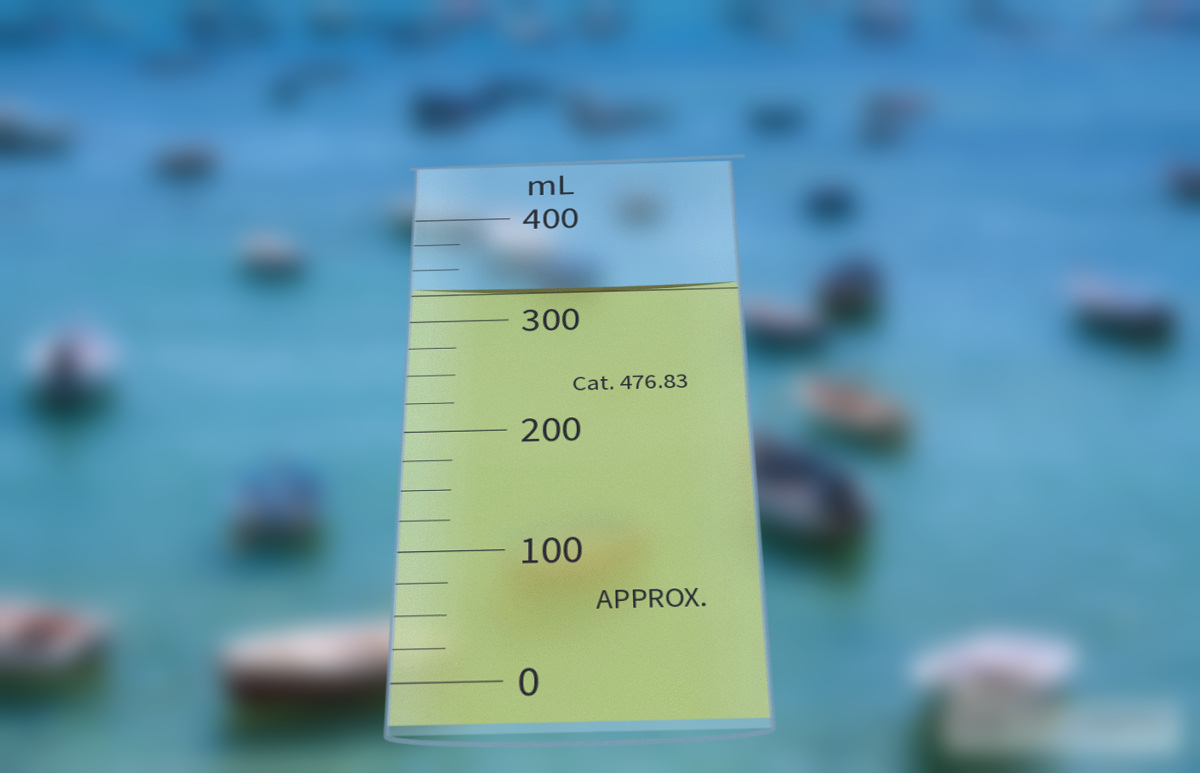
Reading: 325 mL
